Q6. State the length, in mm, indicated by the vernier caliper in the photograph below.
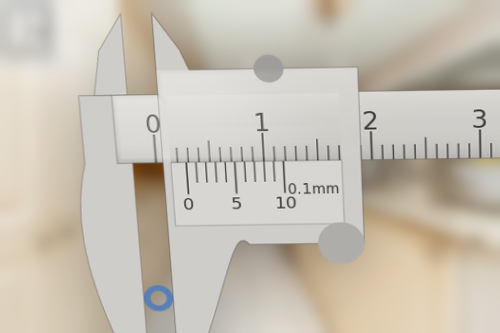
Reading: 2.8 mm
